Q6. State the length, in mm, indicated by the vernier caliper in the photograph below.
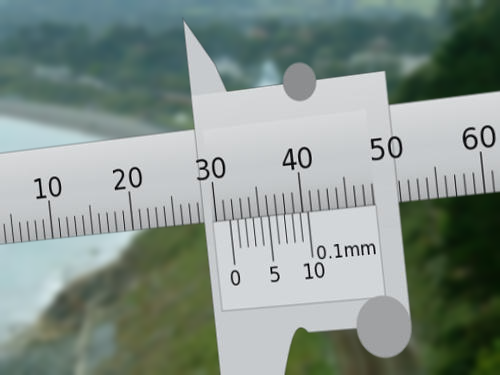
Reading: 31.6 mm
